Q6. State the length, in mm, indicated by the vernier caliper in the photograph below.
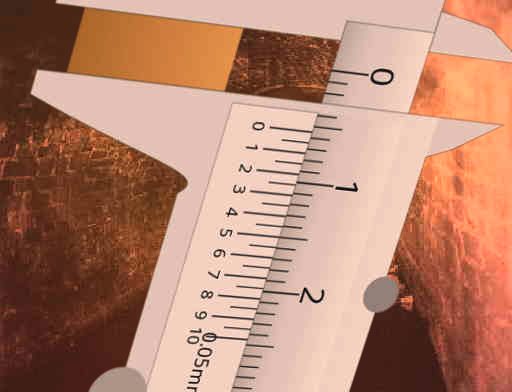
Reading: 5.5 mm
